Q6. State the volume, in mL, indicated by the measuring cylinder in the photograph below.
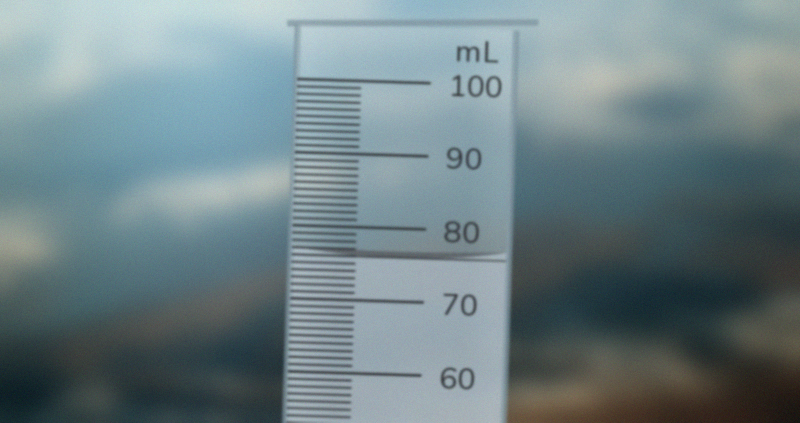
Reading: 76 mL
